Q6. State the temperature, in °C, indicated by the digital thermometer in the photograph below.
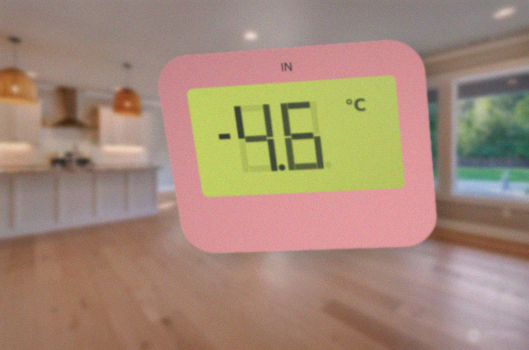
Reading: -4.6 °C
